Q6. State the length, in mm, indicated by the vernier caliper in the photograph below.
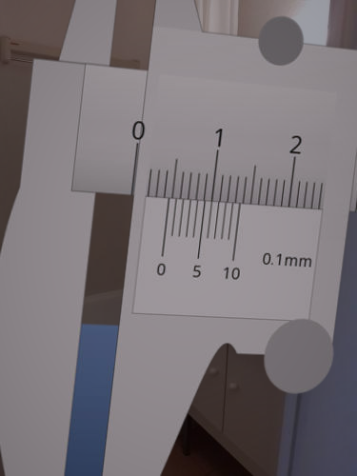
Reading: 4.6 mm
